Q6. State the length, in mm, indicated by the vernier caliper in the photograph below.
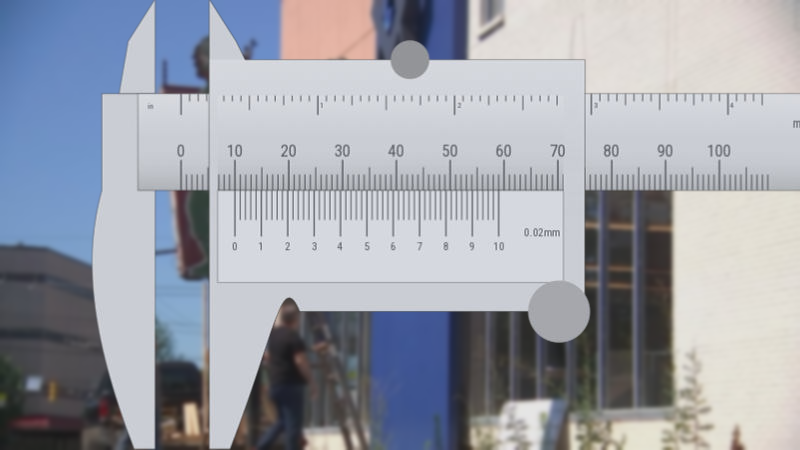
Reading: 10.0 mm
